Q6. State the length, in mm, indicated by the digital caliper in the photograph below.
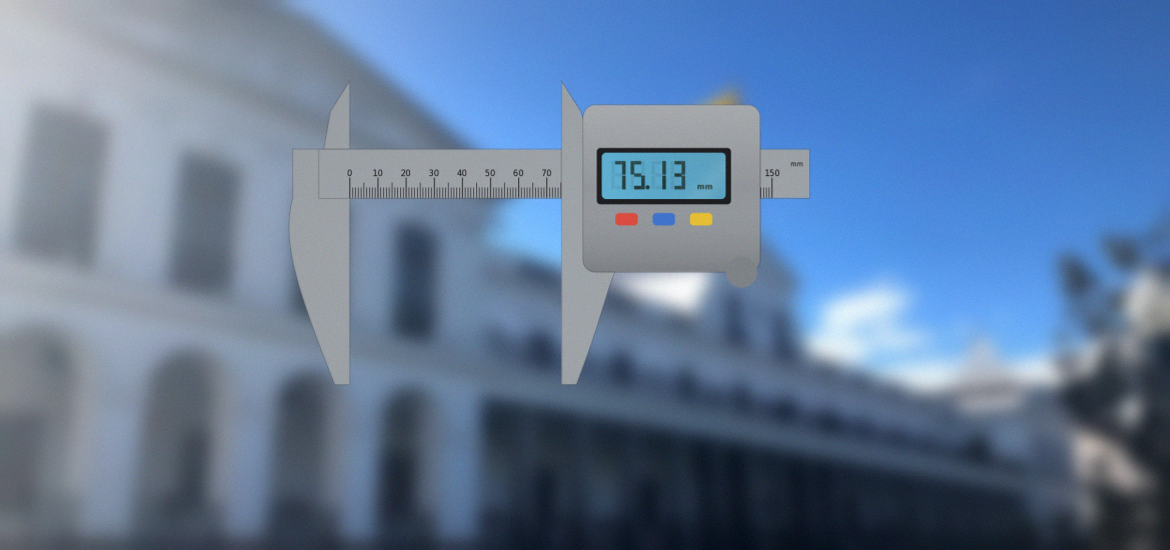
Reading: 75.13 mm
